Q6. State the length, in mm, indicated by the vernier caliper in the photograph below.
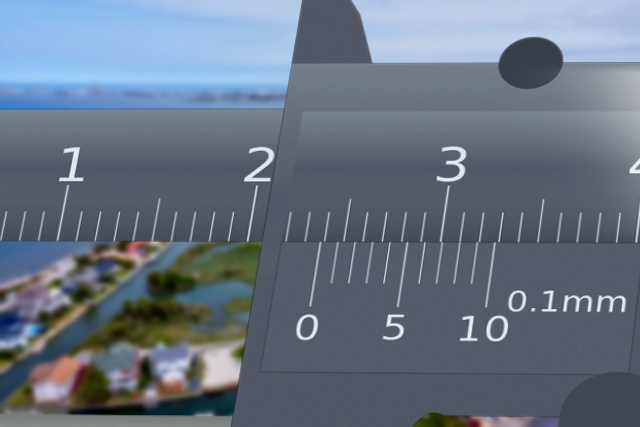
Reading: 23.8 mm
